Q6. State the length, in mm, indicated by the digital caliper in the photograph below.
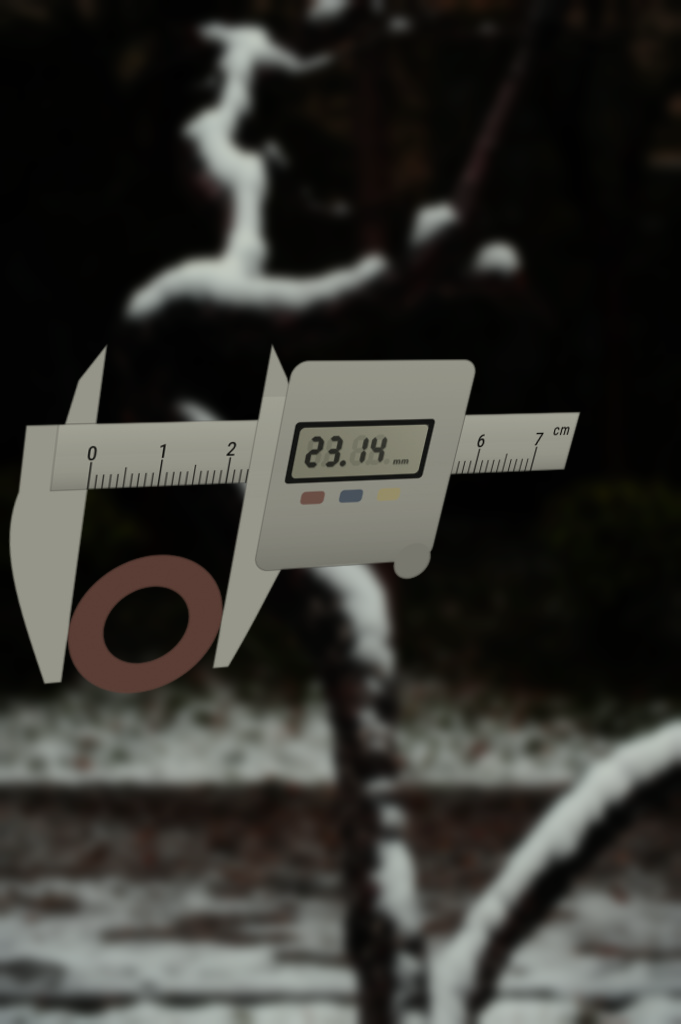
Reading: 23.14 mm
